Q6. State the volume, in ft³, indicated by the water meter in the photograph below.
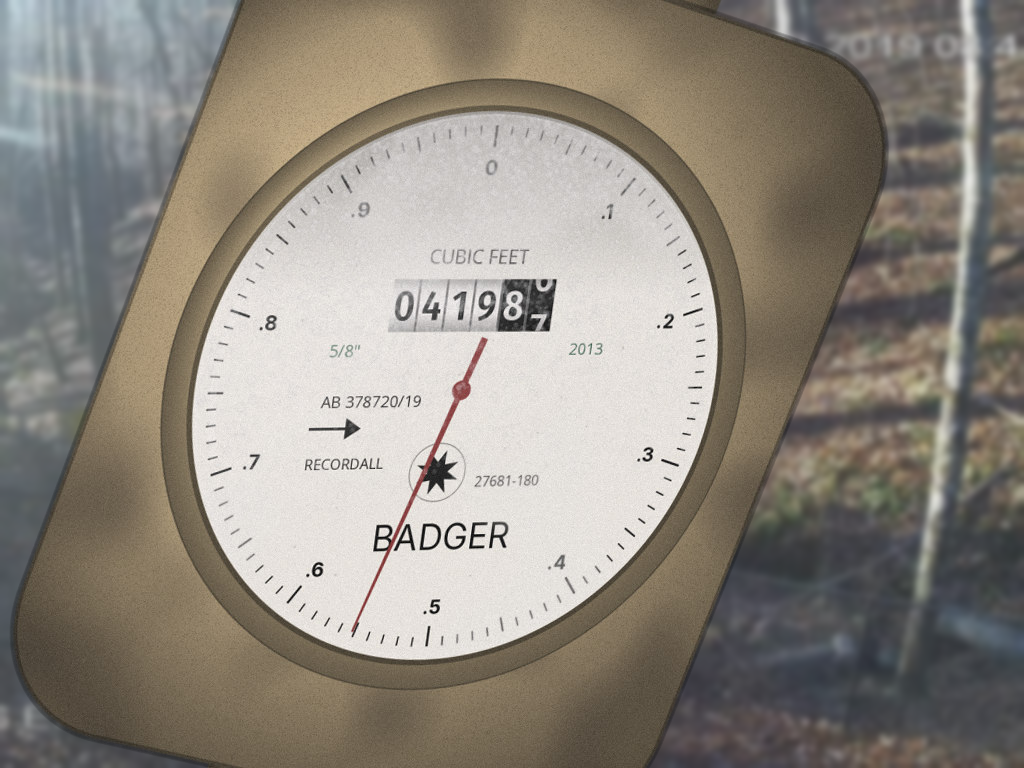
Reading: 41986.55 ft³
